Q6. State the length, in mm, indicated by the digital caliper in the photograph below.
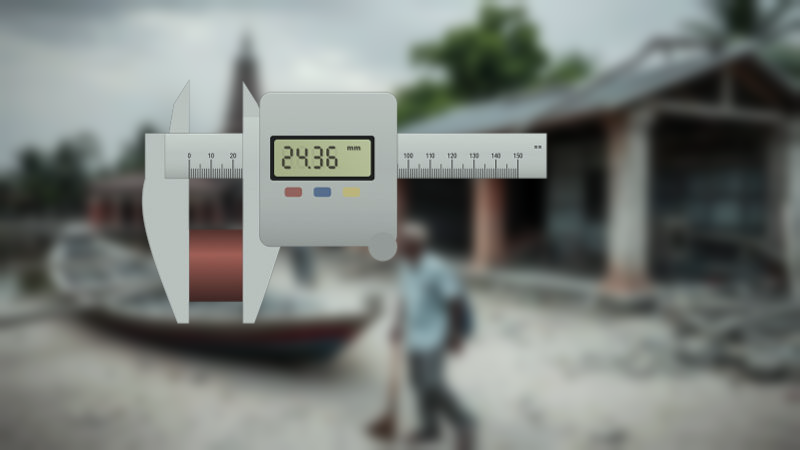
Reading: 24.36 mm
